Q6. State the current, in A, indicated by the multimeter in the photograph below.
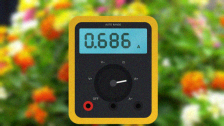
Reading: 0.686 A
